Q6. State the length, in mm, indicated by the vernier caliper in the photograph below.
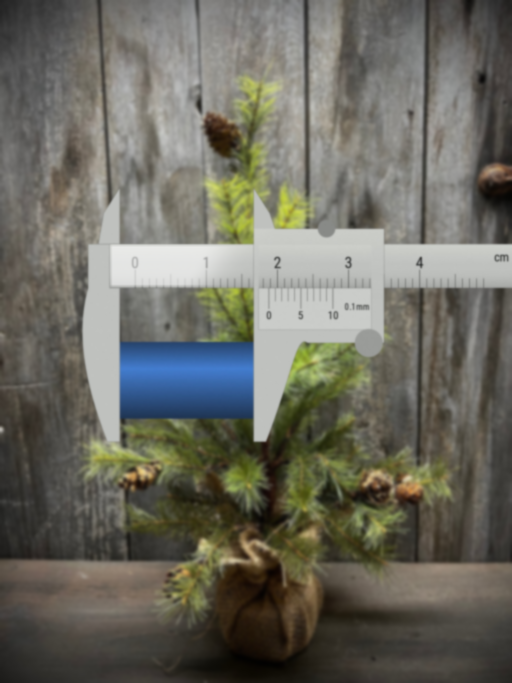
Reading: 18.8 mm
